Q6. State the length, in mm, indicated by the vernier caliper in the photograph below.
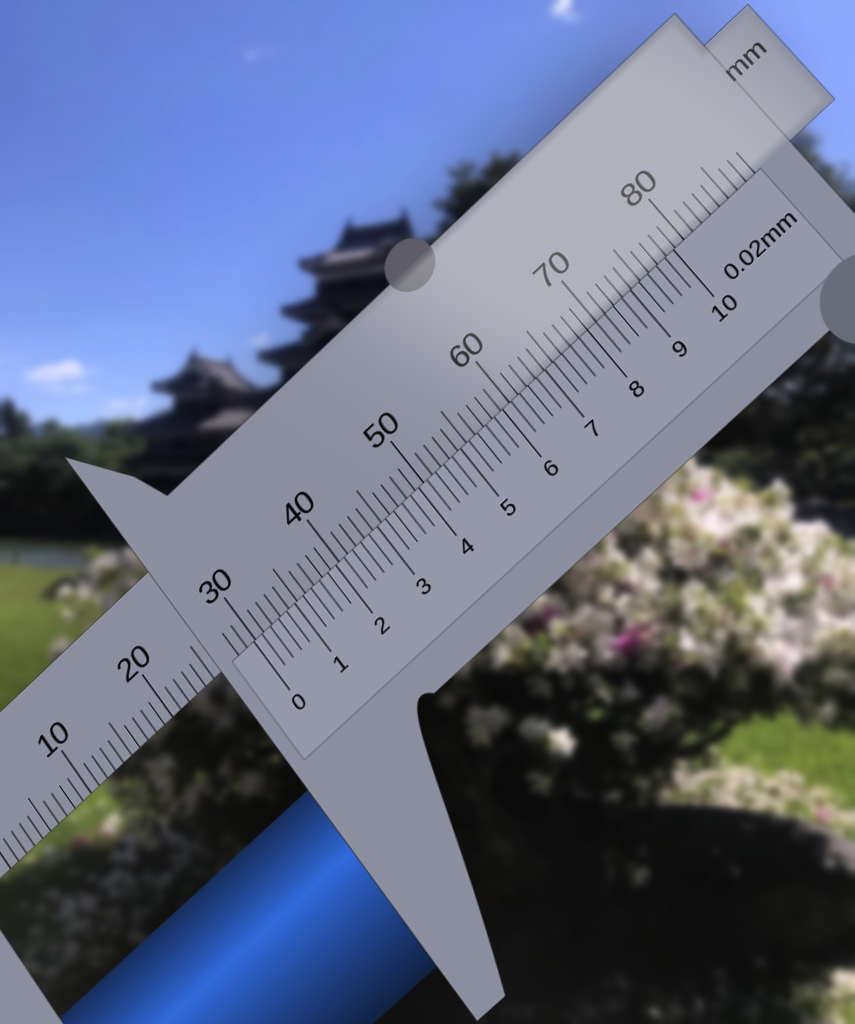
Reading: 29.8 mm
